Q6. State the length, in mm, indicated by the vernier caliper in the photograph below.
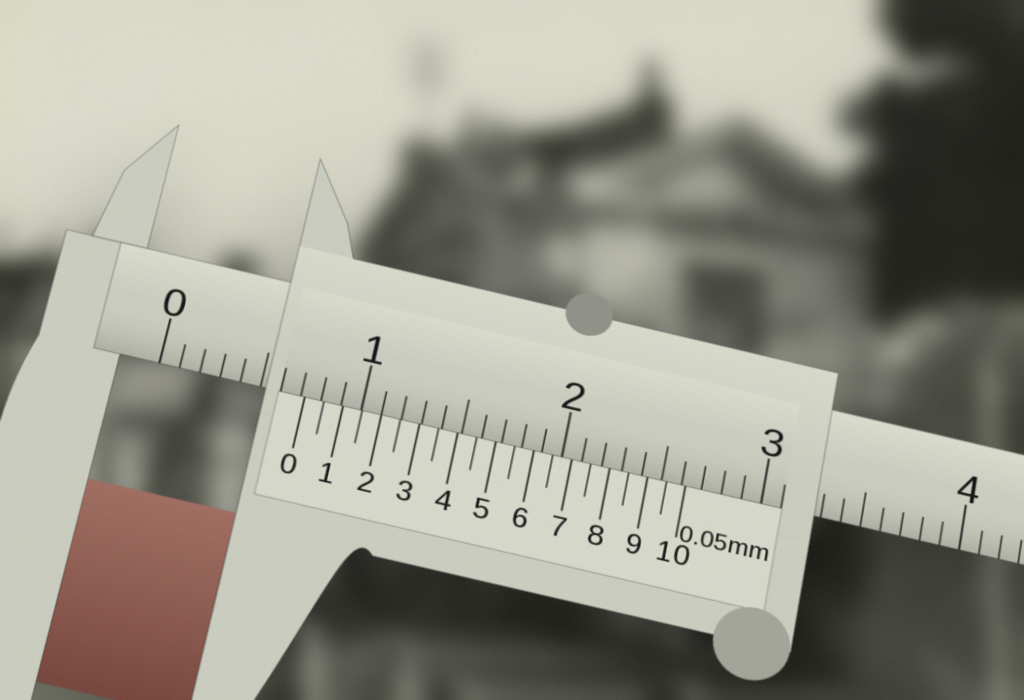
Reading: 7.2 mm
